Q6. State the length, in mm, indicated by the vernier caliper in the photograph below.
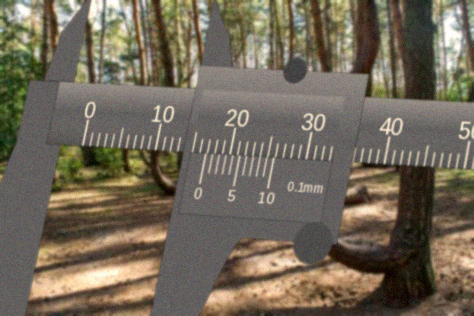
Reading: 16.8 mm
